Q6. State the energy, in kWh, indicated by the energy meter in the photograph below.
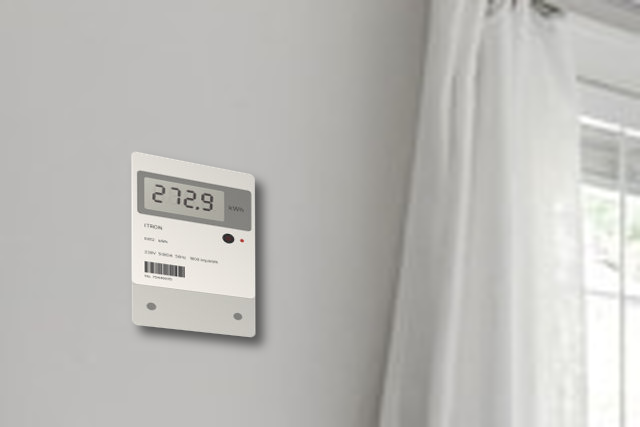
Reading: 272.9 kWh
